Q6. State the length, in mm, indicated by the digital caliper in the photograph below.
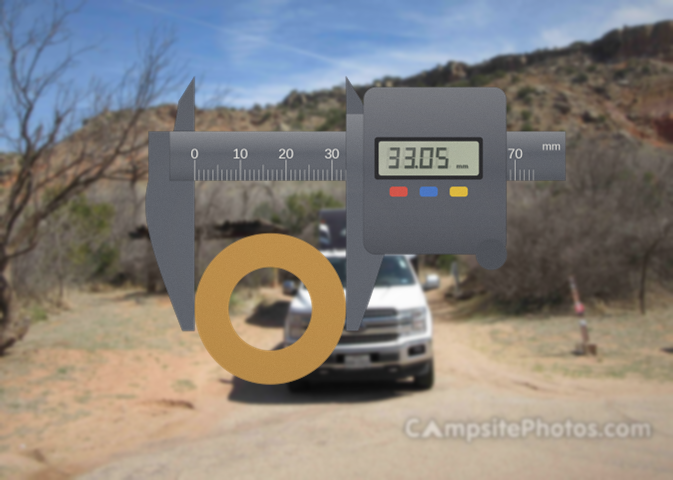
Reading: 33.05 mm
